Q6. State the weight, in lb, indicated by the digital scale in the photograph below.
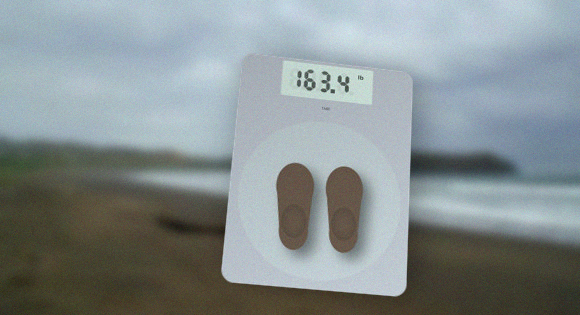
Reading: 163.4 lb
